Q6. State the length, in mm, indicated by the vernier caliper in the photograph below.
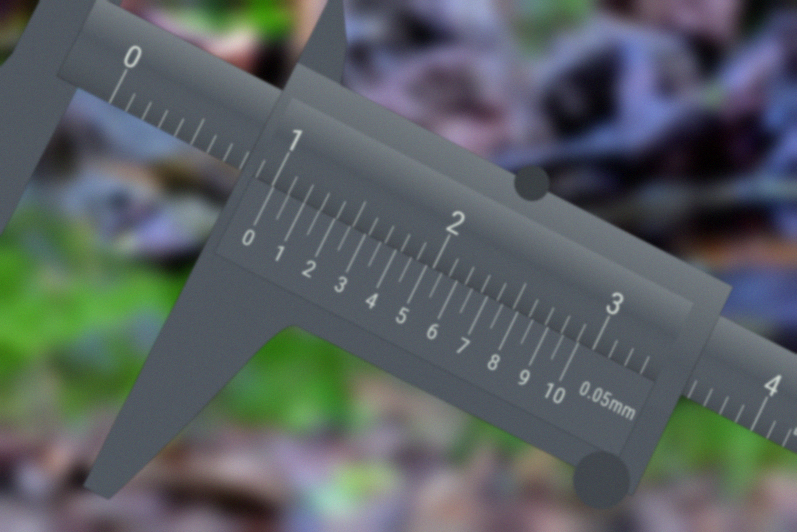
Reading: 10.1 mm
